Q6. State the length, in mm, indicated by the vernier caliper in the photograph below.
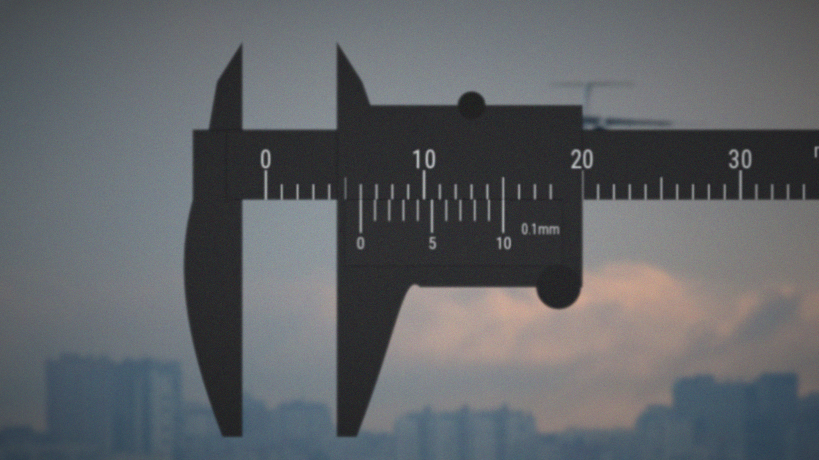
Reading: 6.0 mm
